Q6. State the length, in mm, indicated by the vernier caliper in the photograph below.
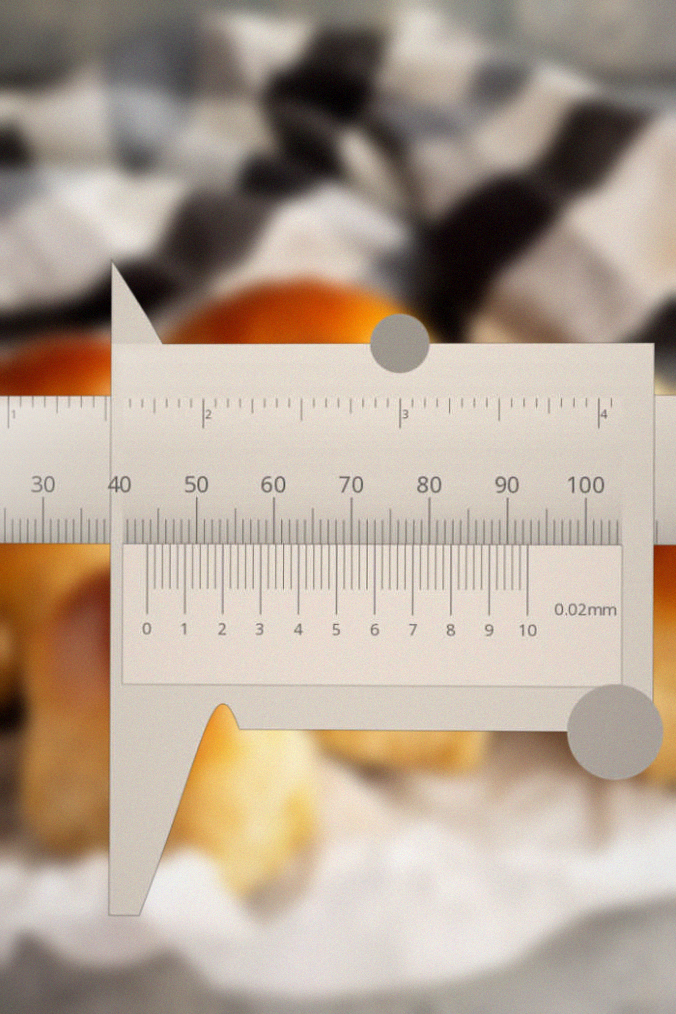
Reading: 43.6 mm
